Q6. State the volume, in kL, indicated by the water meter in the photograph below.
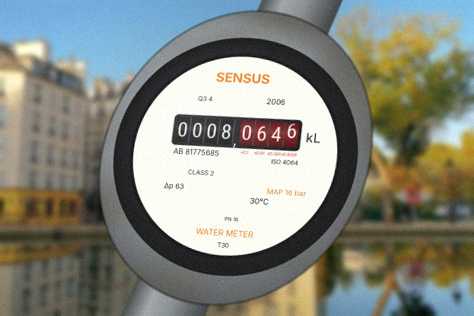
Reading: 8.0646 kL
